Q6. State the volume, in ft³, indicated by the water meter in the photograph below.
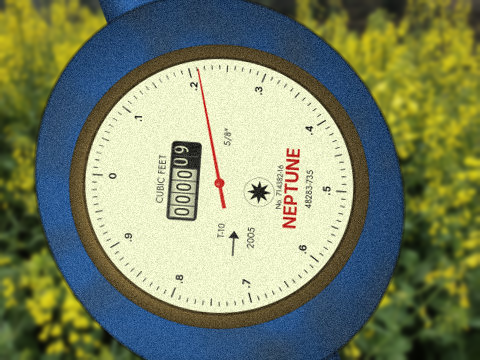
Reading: 9.21 ft³
